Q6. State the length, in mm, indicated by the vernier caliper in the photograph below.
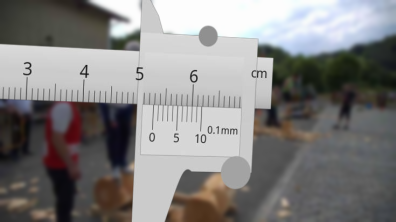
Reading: 52.8 mm
